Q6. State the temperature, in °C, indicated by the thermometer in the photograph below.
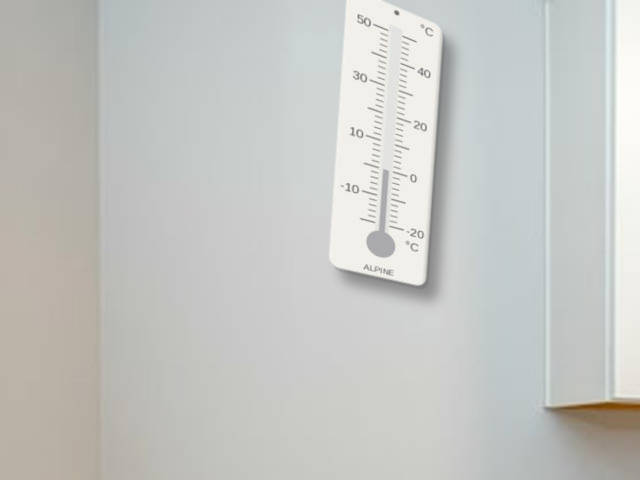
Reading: 0 °C
